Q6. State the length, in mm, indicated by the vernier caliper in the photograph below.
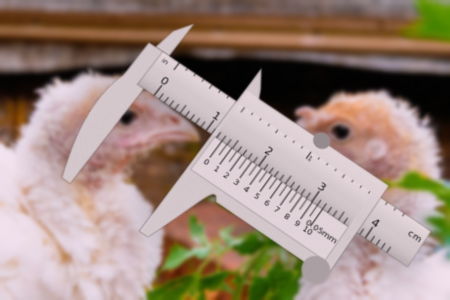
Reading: 13.0 mm
